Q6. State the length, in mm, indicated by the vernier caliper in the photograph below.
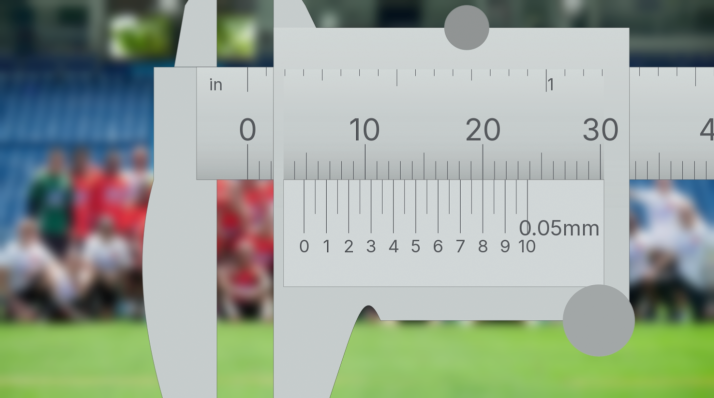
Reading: 4.8 mm
